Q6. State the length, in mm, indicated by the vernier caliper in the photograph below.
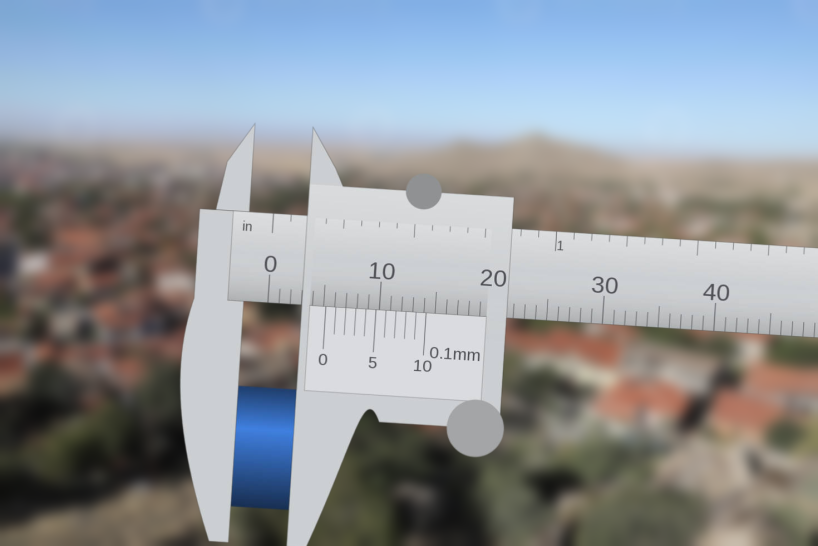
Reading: 5.2 mm
